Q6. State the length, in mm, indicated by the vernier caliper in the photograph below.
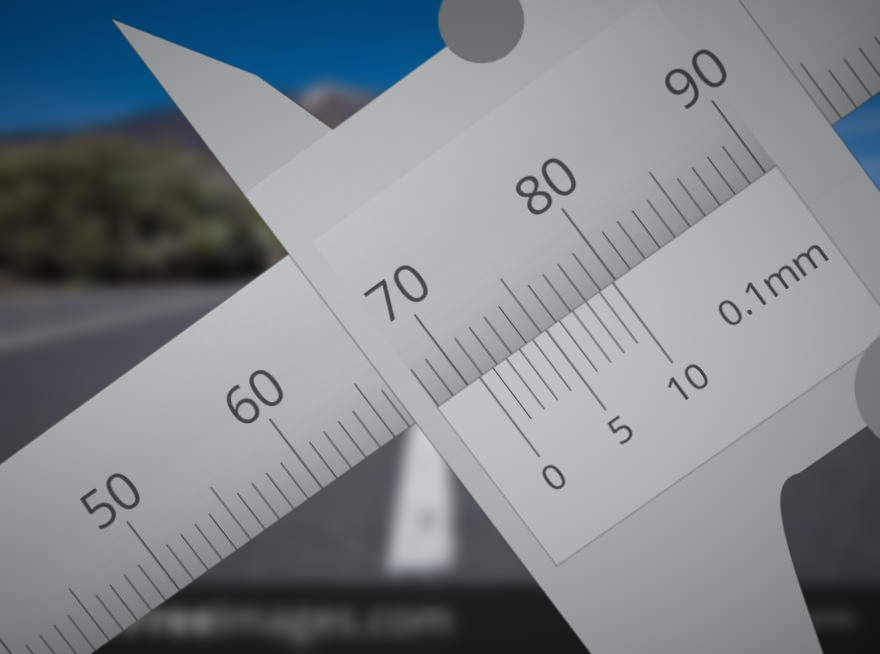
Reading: 70.8 mm
